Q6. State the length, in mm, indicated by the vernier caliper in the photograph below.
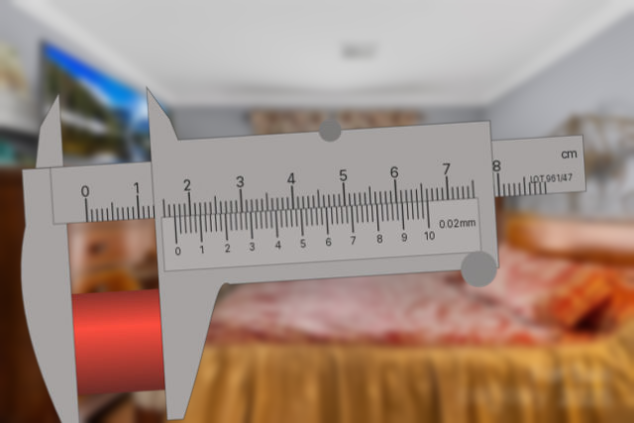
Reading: 17.0 mm
